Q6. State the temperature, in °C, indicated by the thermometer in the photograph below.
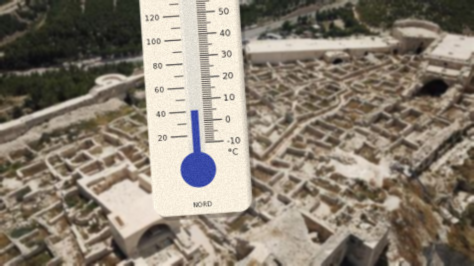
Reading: 5 °C
